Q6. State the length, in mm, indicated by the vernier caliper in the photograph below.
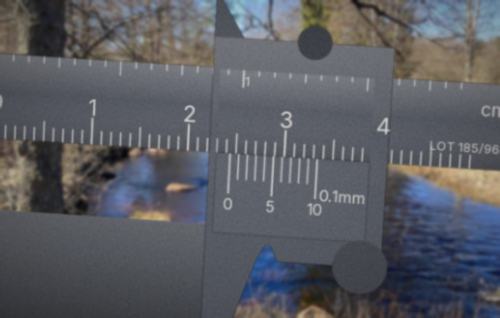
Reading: 24.4 mm
